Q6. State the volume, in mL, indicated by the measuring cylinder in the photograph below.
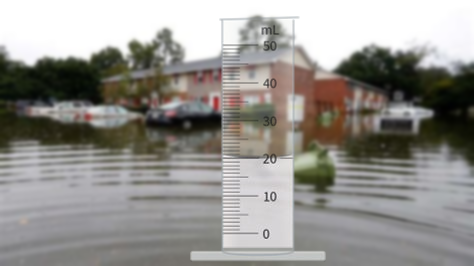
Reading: 20 mL
